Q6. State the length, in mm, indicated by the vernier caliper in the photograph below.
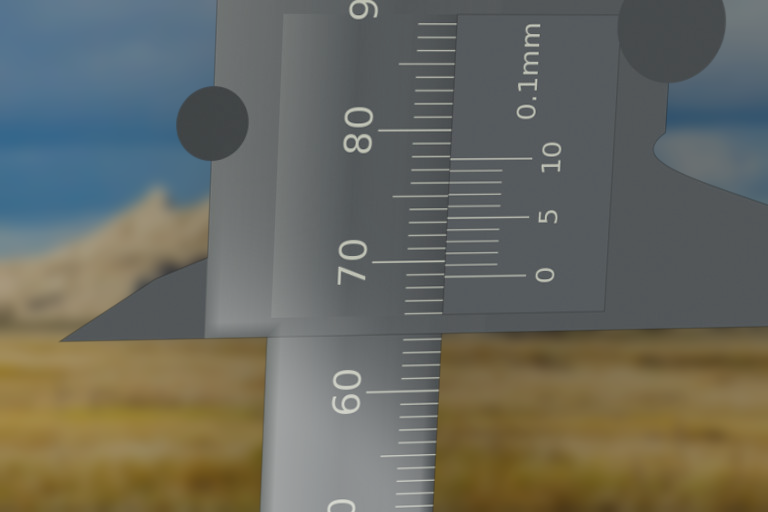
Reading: 68.8 mm
